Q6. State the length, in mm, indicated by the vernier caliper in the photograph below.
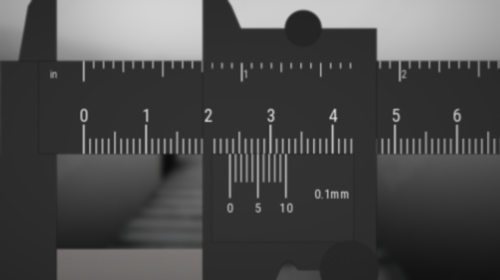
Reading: 23.5 mm
